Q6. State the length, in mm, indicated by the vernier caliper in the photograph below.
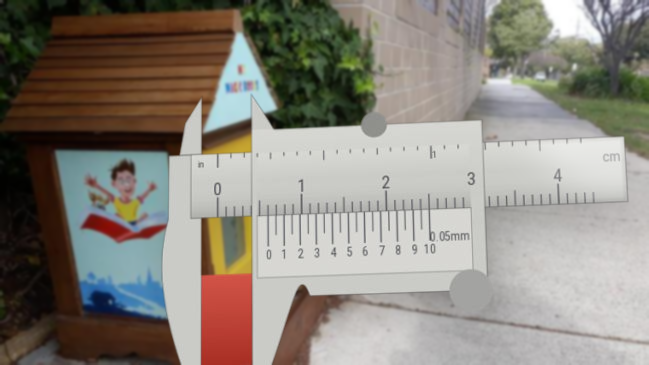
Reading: 6.0 mm
